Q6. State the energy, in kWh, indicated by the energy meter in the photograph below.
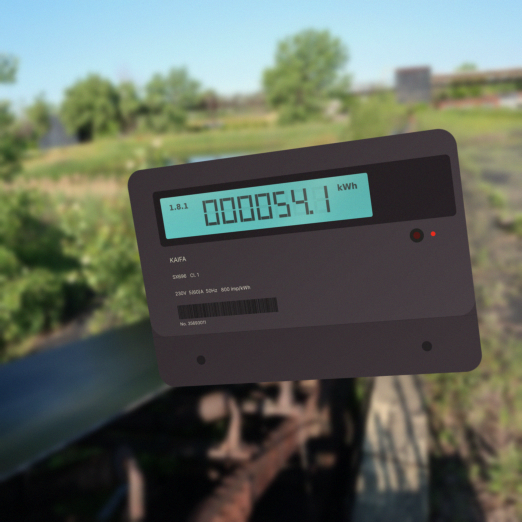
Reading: 54.1 kWh
